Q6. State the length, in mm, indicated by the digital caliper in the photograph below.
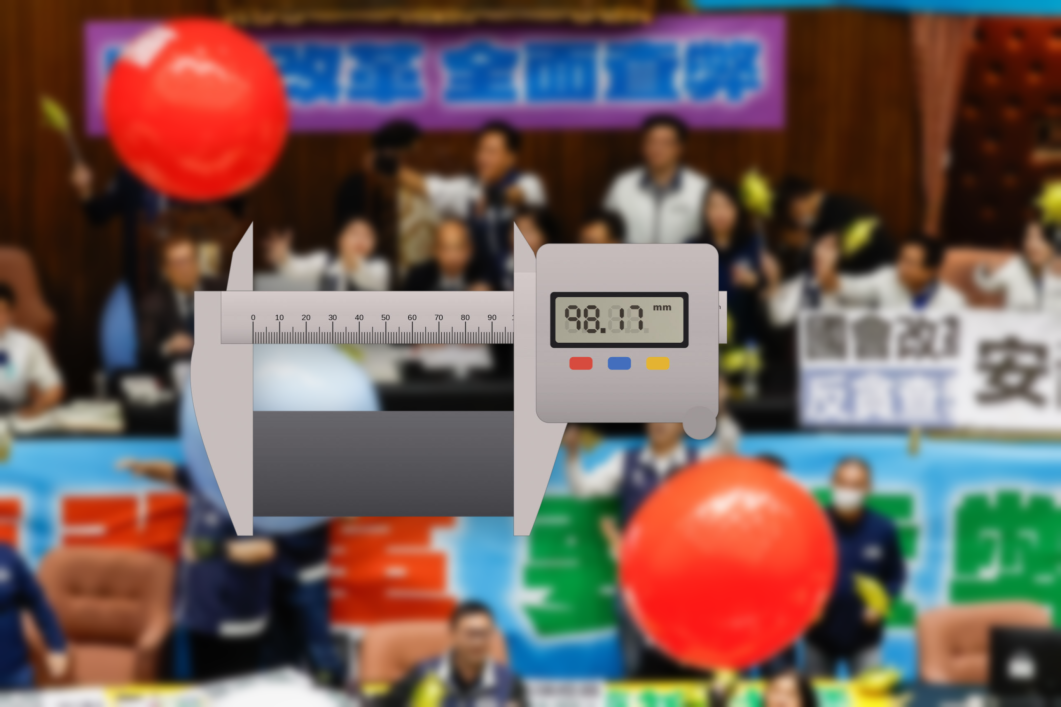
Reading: 98.17 mm
